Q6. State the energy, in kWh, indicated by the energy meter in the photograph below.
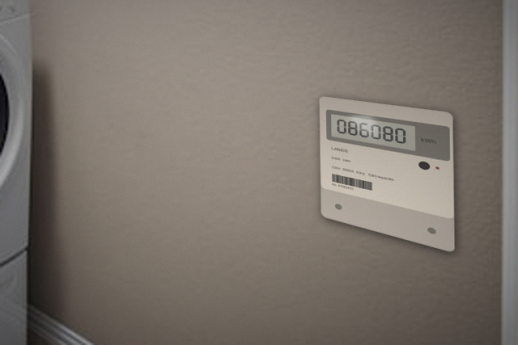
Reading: 86080 kWh
